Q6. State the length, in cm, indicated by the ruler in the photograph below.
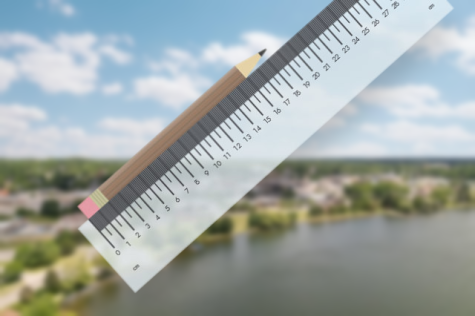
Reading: 18.5 cm
